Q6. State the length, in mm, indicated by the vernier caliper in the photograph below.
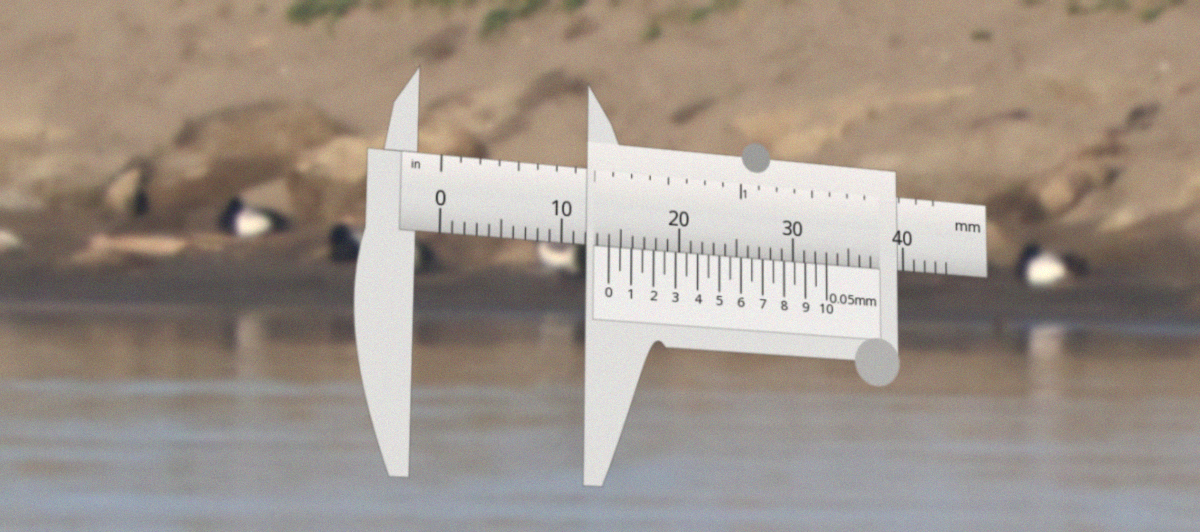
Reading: 14.0 mm
